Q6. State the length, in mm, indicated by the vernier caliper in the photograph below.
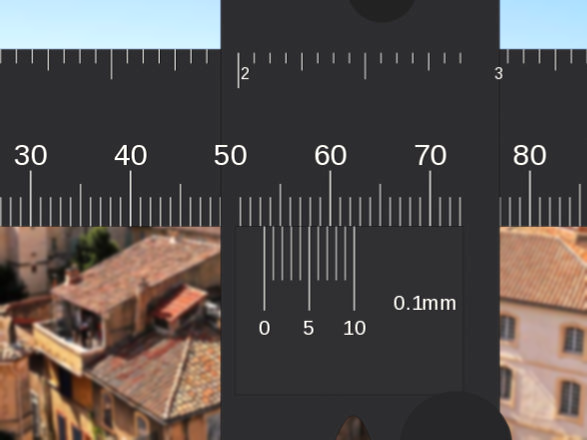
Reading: 53.4 mm
